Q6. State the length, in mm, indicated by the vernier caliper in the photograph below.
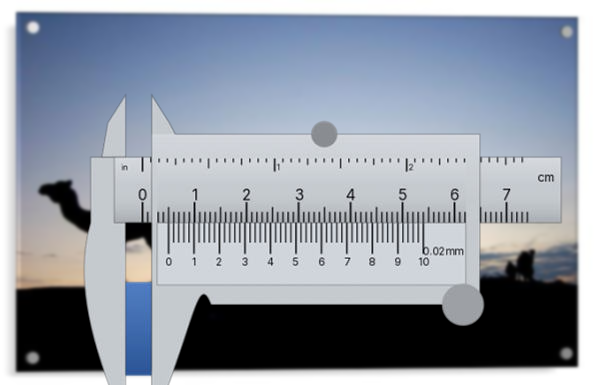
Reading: 5.0 mm
